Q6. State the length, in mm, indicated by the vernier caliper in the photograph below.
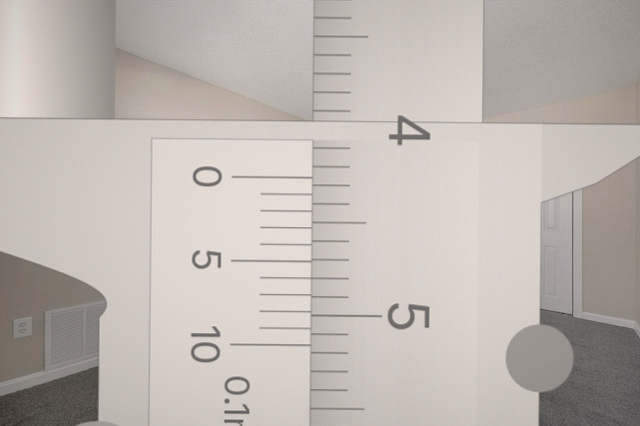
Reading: 42.6 mm
